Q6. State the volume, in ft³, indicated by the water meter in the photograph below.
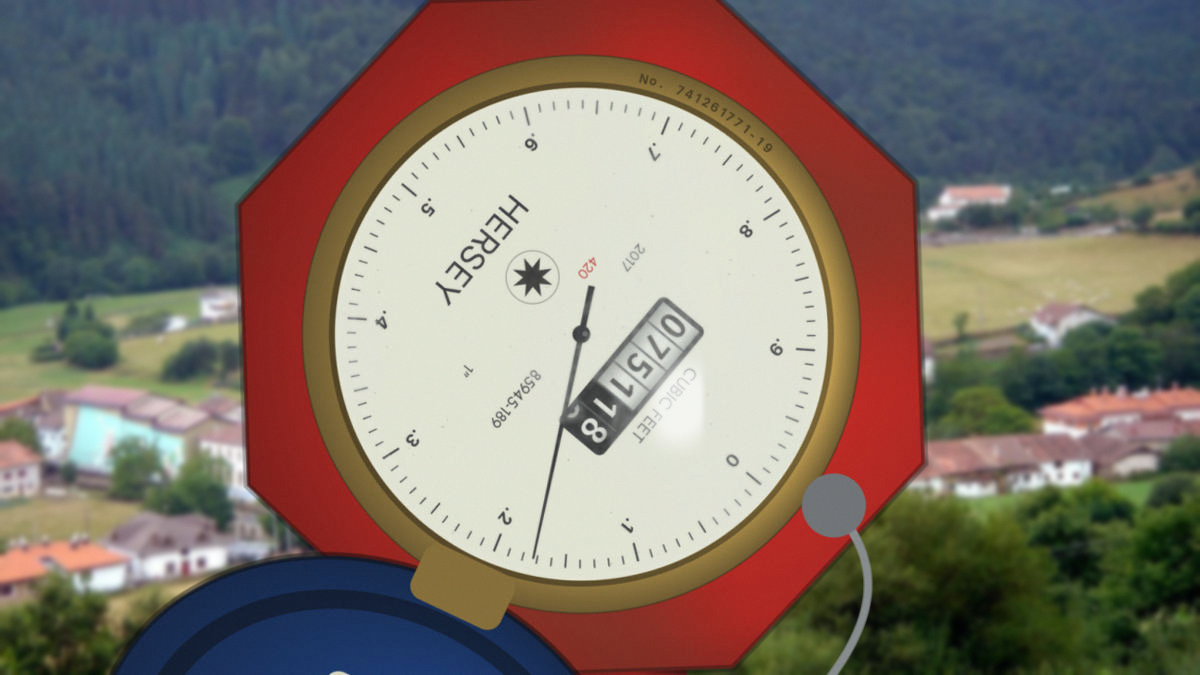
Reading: 75118.17 ft³
